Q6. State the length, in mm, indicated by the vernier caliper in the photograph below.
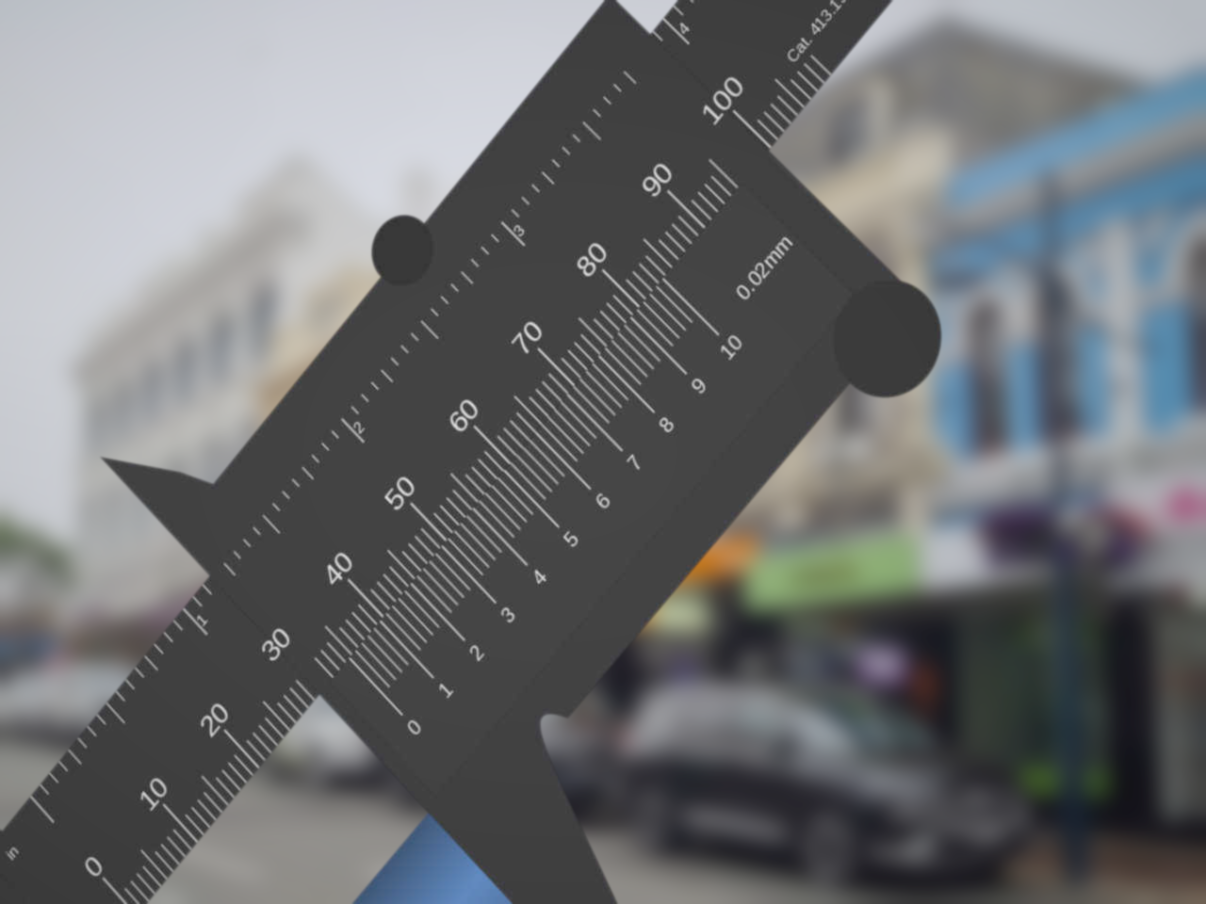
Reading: 34.6 mm
